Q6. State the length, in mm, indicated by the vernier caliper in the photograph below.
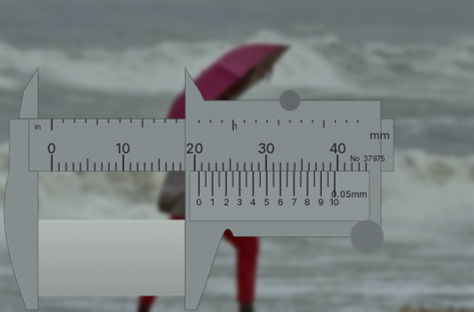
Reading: 20.6 mm
